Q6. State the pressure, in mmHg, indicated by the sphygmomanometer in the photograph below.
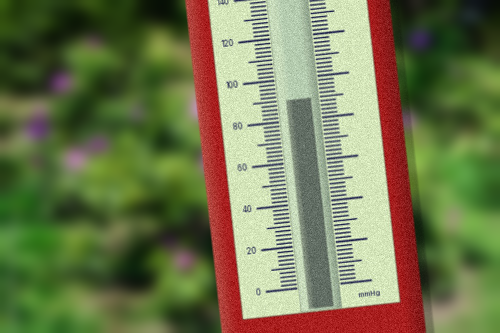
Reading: 90 mmHg
